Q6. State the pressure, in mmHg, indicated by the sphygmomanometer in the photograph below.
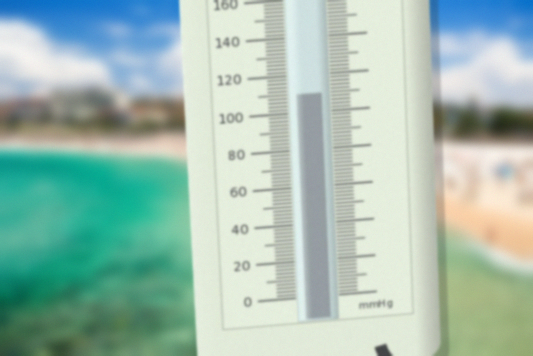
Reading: 110 mmHg
